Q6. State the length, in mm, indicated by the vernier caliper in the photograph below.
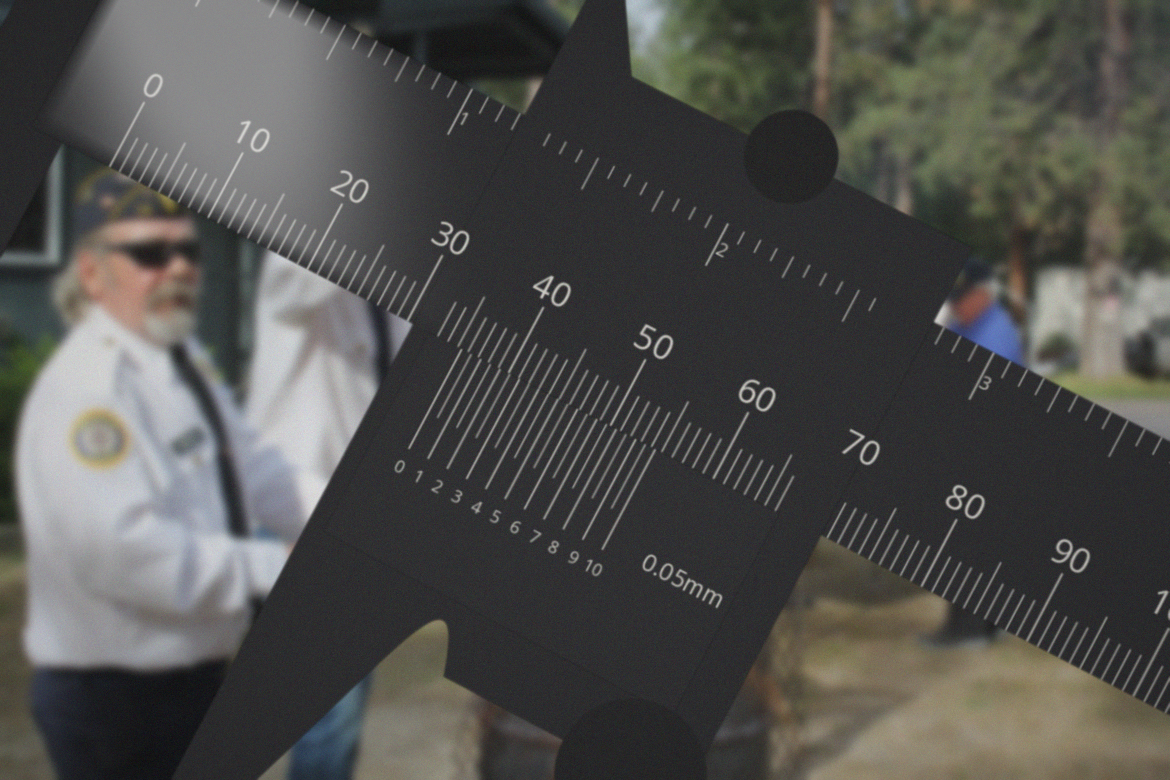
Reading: 35.4 mm
